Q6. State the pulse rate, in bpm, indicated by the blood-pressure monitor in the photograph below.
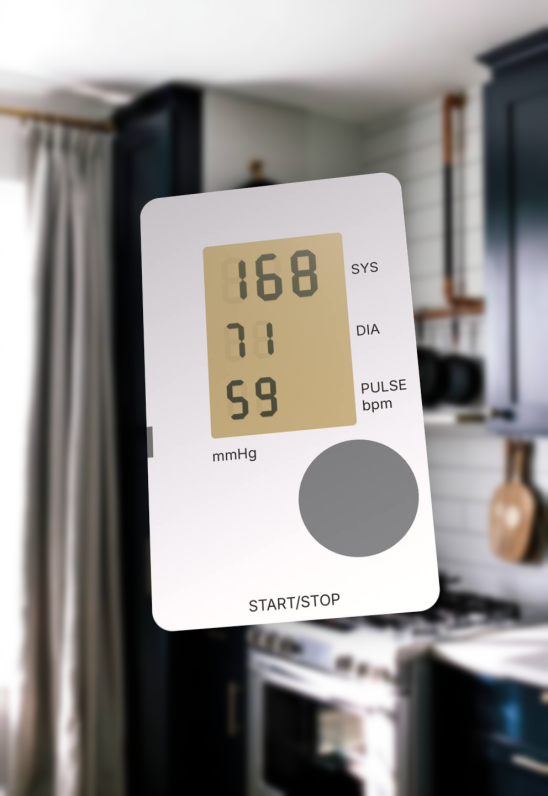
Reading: 59 bpm
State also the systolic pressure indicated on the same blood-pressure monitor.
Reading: 168 mmHg
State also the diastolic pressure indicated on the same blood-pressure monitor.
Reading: 71 mmHg
